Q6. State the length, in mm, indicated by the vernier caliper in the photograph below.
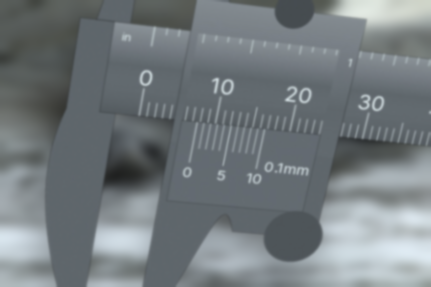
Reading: 7.6 mm
